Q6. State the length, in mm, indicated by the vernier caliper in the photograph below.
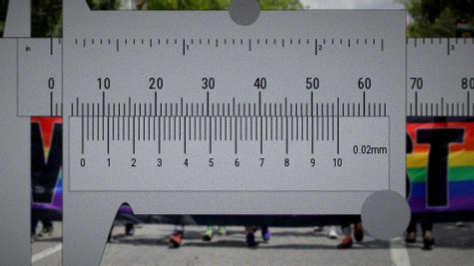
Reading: 6.0 mm
